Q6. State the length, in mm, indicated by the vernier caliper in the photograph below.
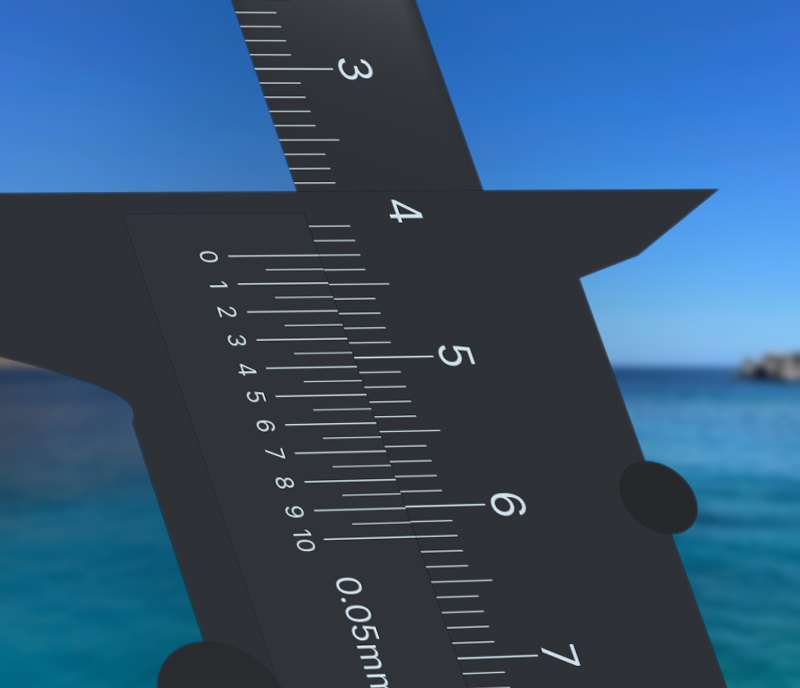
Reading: 43.0 mm
